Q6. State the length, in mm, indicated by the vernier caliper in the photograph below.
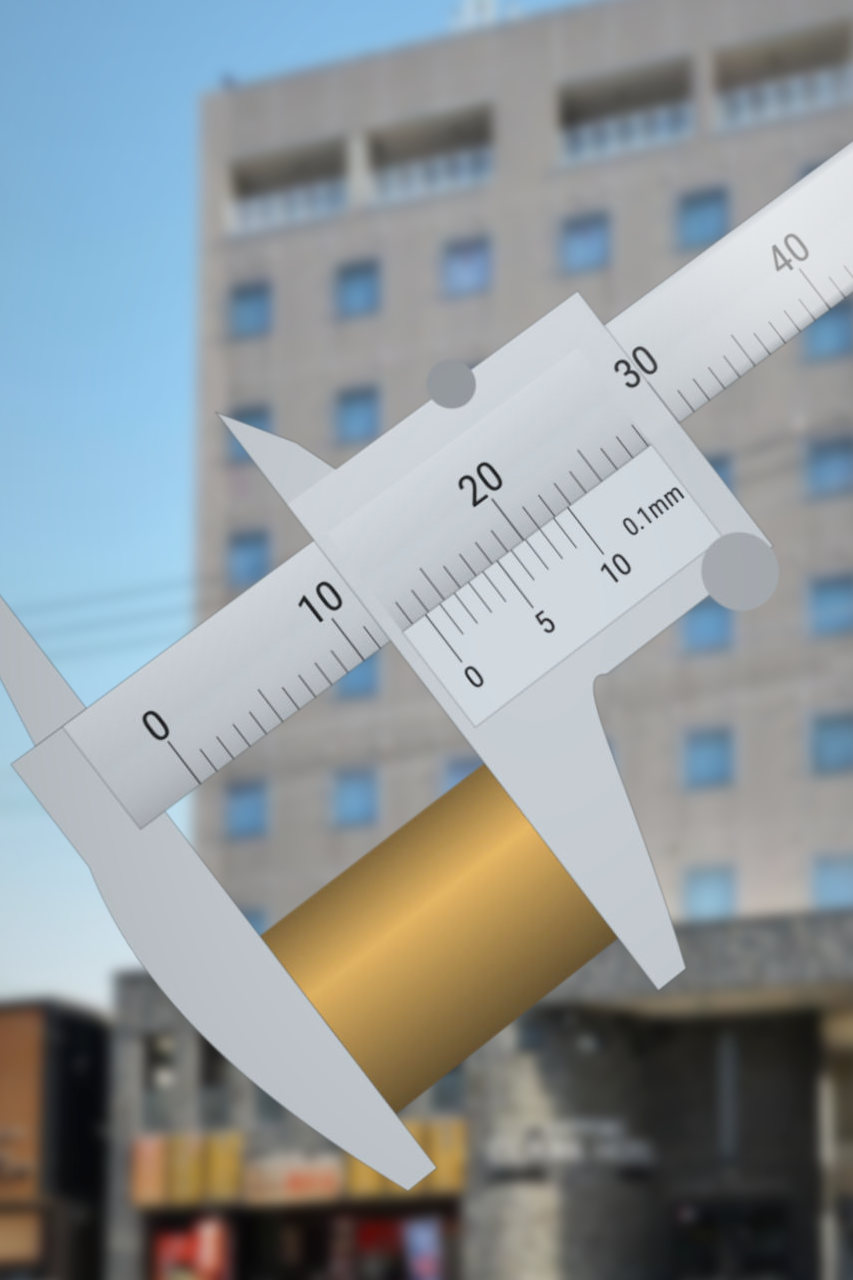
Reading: 13.8 mm
